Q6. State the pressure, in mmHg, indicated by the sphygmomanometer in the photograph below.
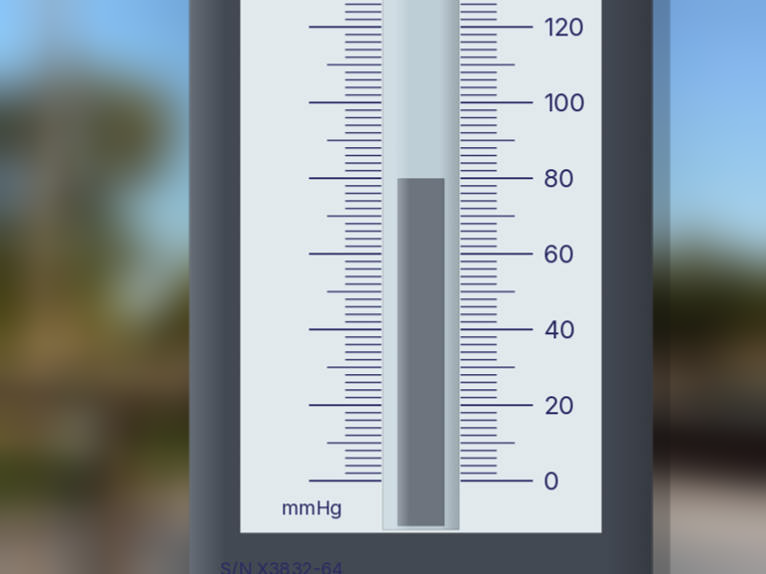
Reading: 80 mmHg
